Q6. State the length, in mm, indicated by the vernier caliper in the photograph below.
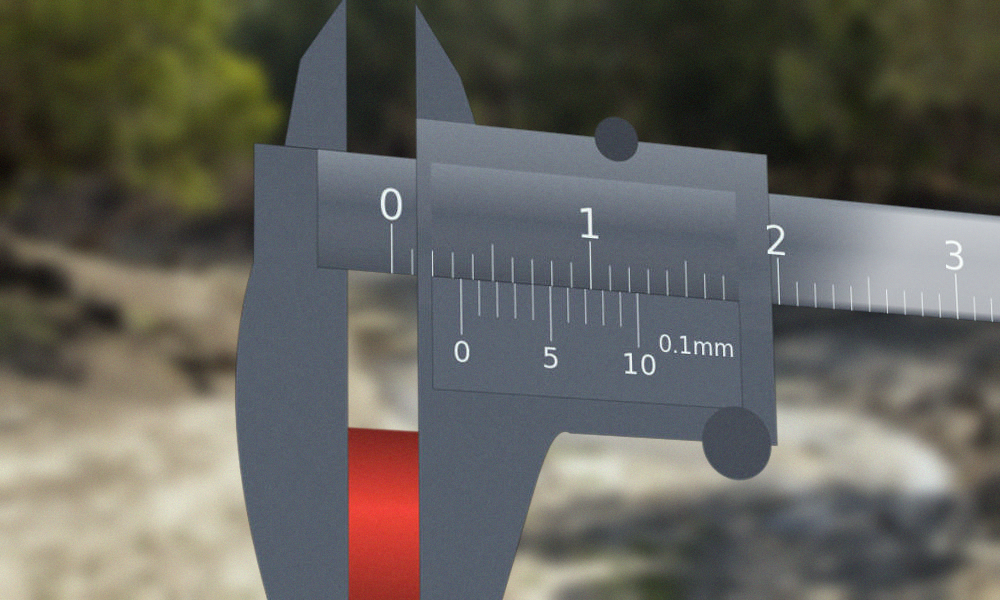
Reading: 3.4 mm
